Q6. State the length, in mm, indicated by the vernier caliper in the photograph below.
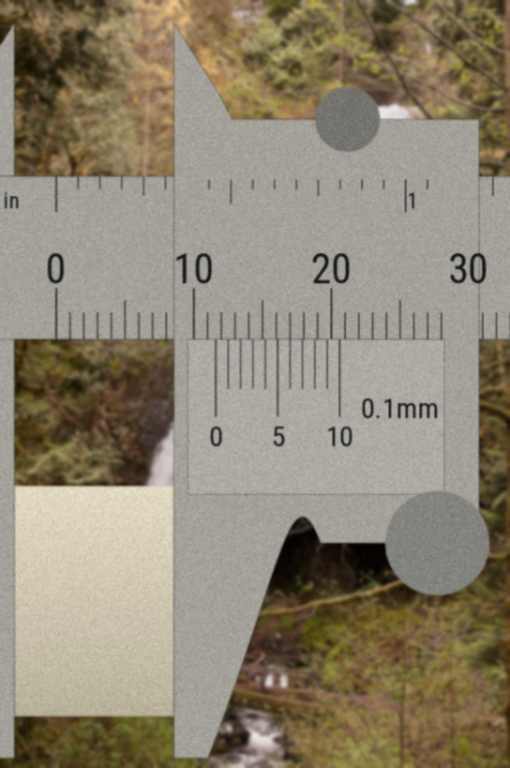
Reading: 11.6 mm
